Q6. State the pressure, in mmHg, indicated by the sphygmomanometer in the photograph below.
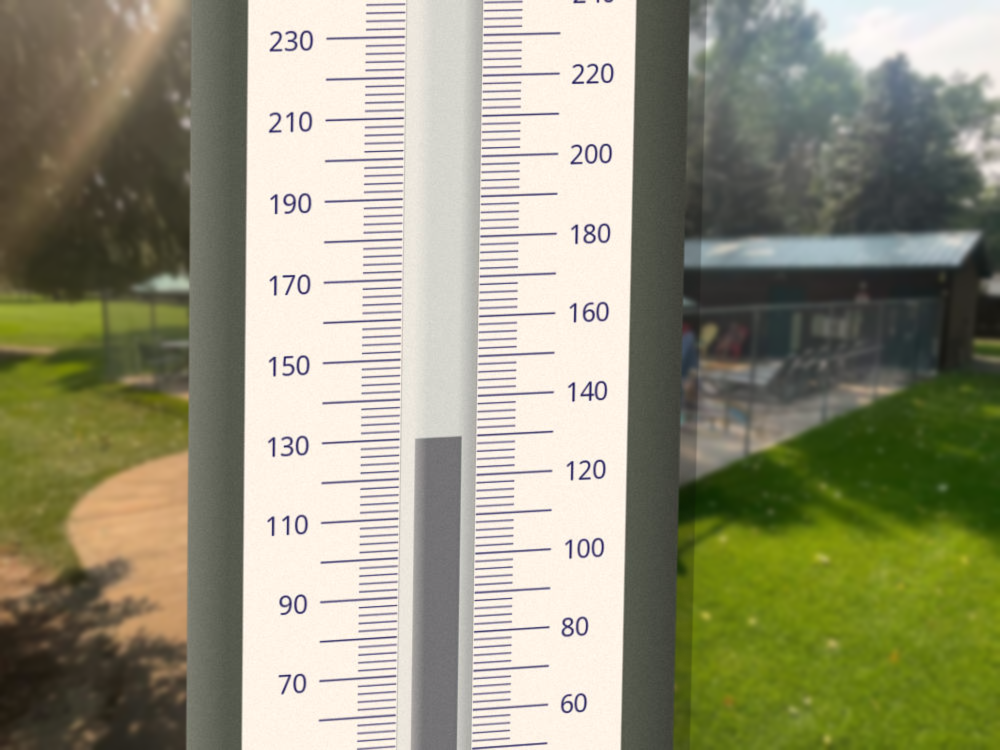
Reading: 130 mmHg
